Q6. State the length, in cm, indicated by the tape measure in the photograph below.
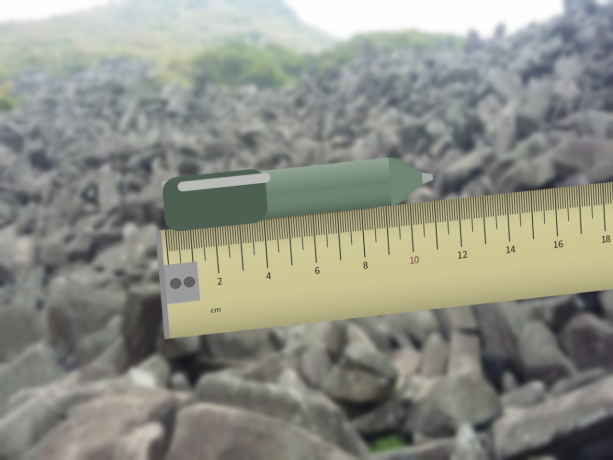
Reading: 11 cm
